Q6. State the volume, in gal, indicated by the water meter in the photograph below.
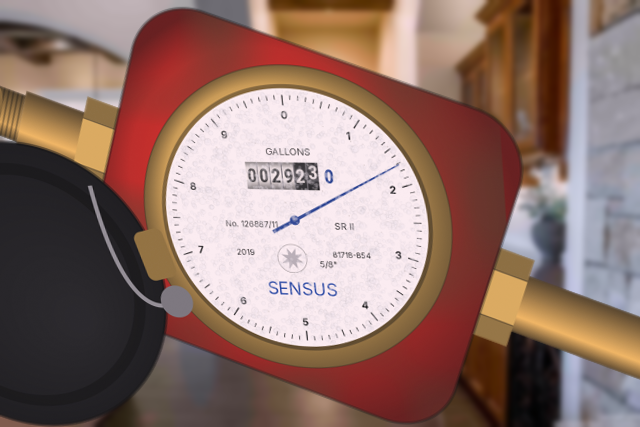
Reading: 29231.7 gal
